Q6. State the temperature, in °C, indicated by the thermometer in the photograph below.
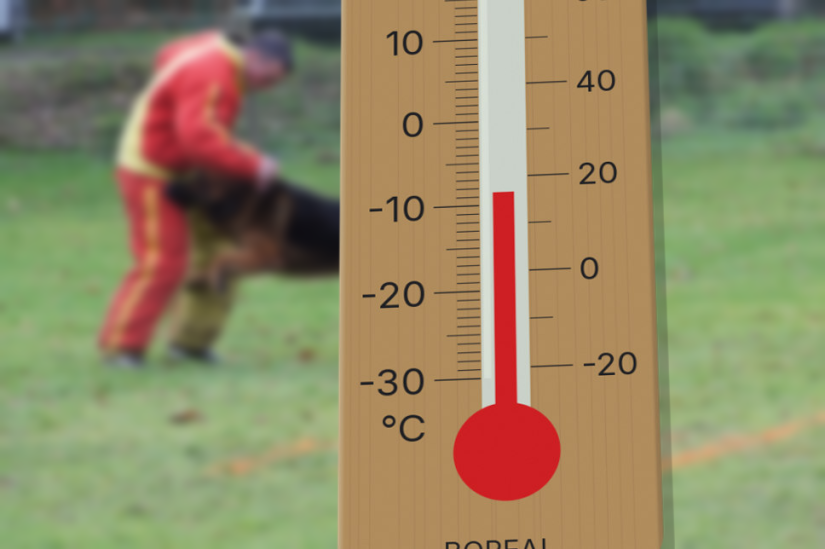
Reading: -8.5 °C
